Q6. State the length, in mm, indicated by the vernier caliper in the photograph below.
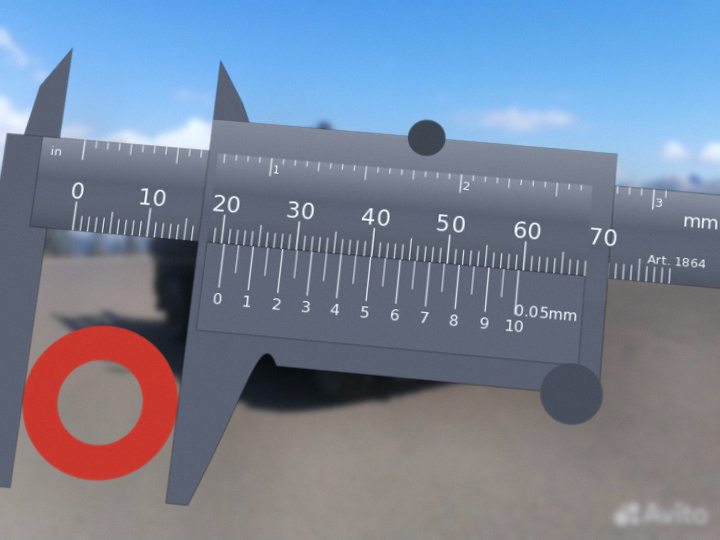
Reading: 20.4 mm
